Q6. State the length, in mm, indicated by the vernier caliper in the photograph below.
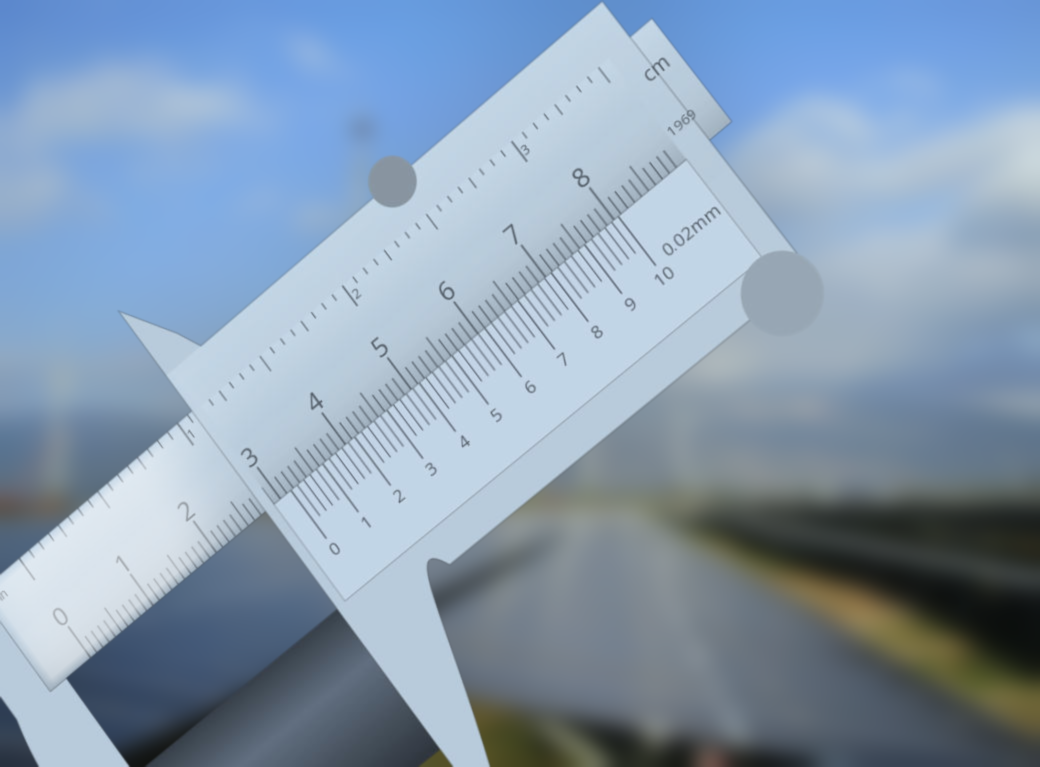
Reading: 31.6 mm
